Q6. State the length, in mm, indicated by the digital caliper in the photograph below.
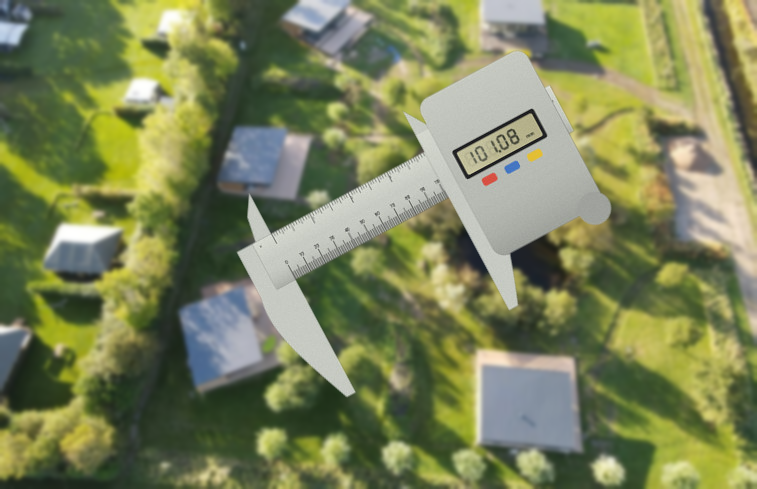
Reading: 101.08 mm
